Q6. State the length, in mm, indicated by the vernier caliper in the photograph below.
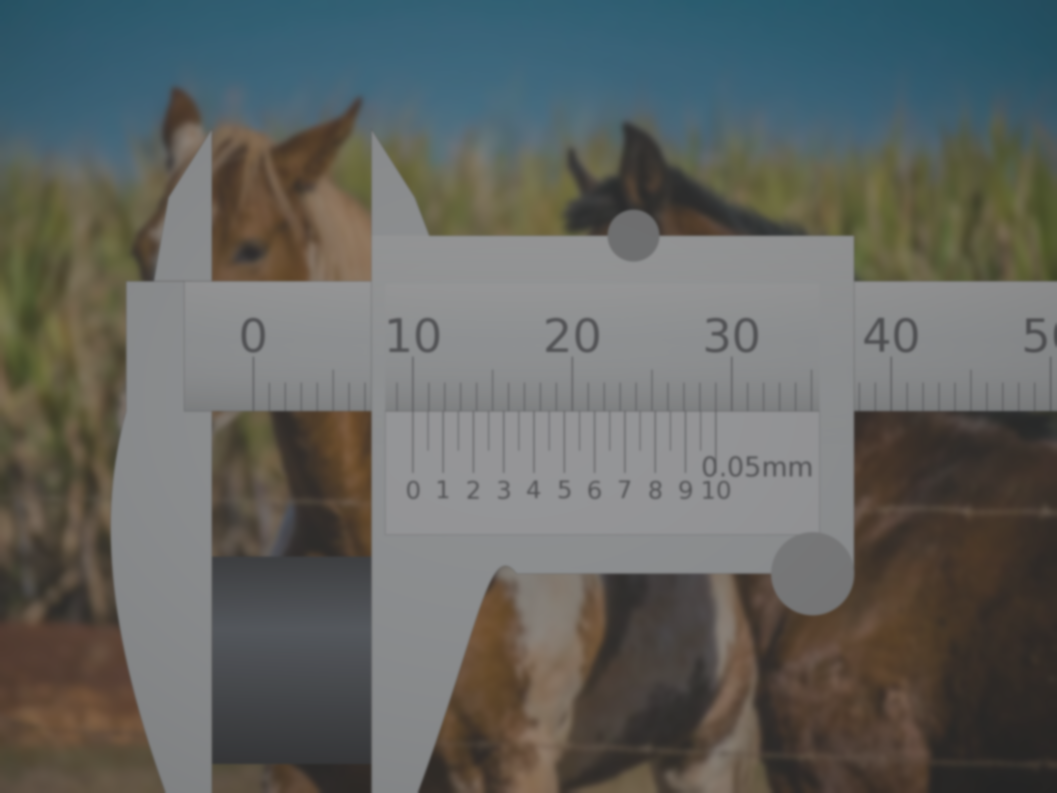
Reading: 10.0 mm
